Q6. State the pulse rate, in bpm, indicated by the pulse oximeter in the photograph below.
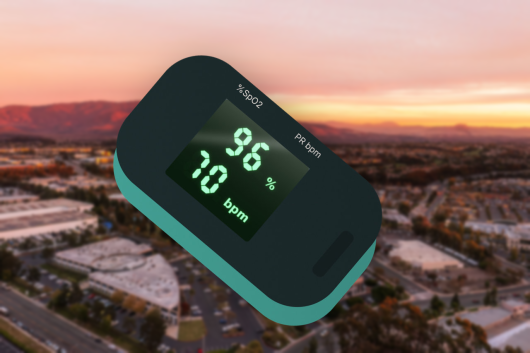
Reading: 70 bpm
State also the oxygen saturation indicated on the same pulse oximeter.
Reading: 96 %
